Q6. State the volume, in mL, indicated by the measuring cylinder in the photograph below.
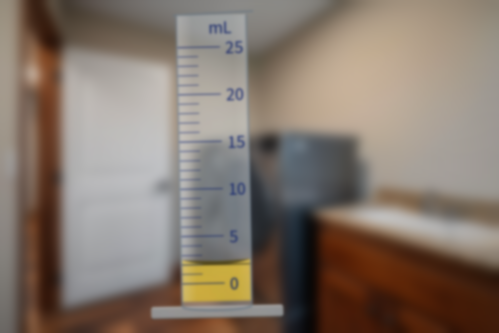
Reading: 2 mL
